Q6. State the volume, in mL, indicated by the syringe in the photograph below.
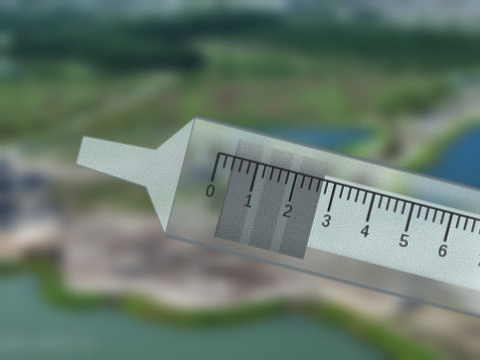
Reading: 0.4 mL
